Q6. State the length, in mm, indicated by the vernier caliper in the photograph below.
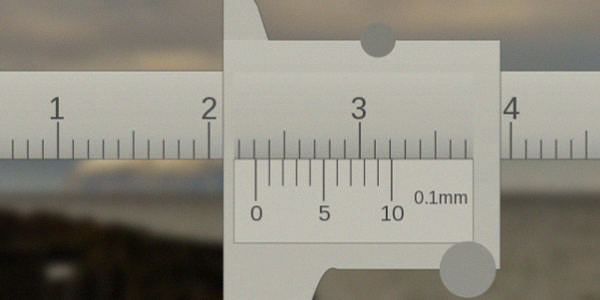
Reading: 23.1 mm
